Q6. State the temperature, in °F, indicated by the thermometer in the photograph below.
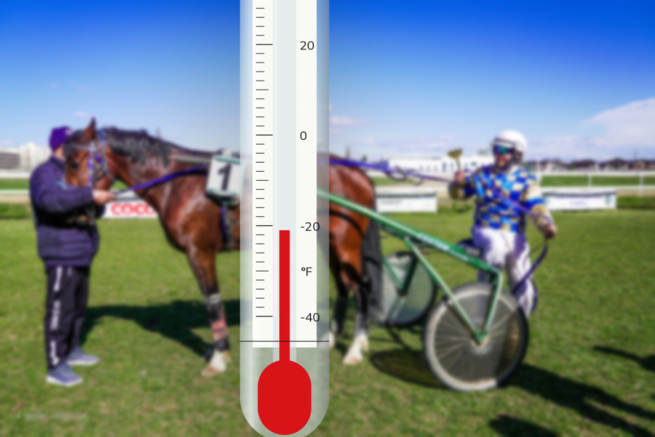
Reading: -21 °F
